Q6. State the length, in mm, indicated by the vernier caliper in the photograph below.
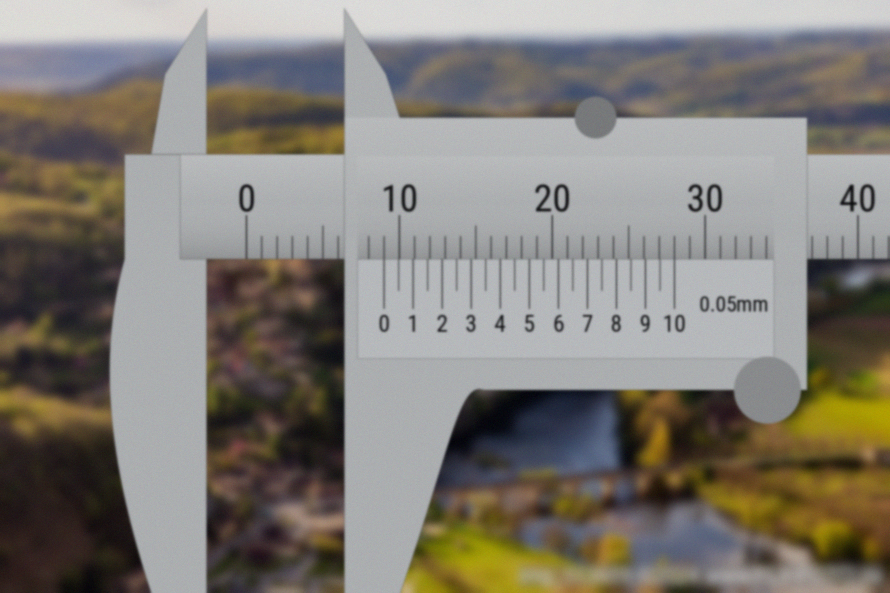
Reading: 9.0 mm
